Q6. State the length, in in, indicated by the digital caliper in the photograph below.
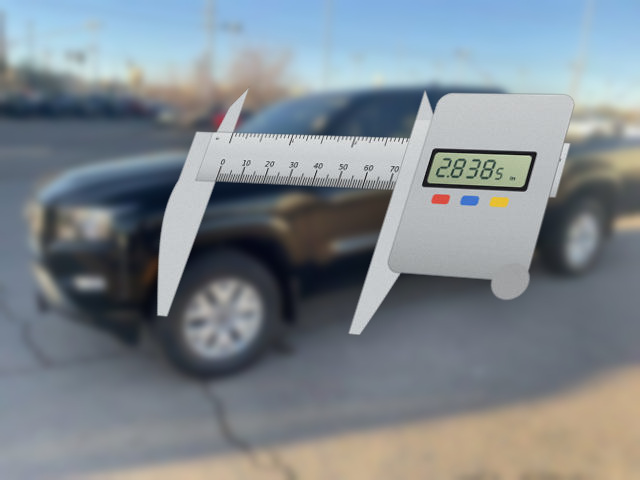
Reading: 2.8385 in
